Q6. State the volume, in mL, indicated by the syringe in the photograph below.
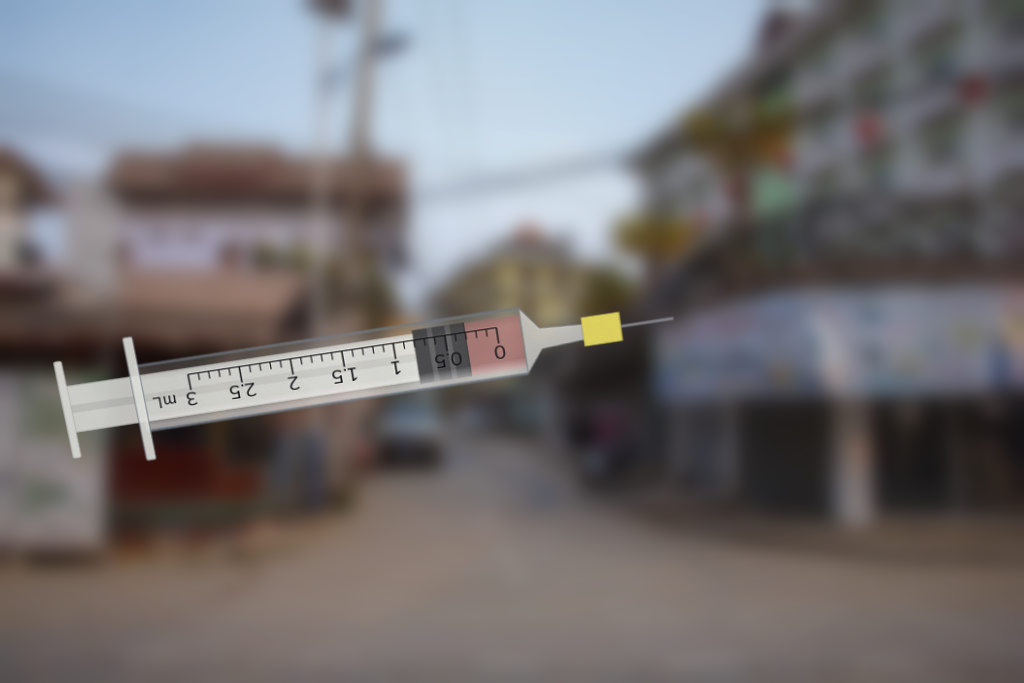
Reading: 0.3 mL
